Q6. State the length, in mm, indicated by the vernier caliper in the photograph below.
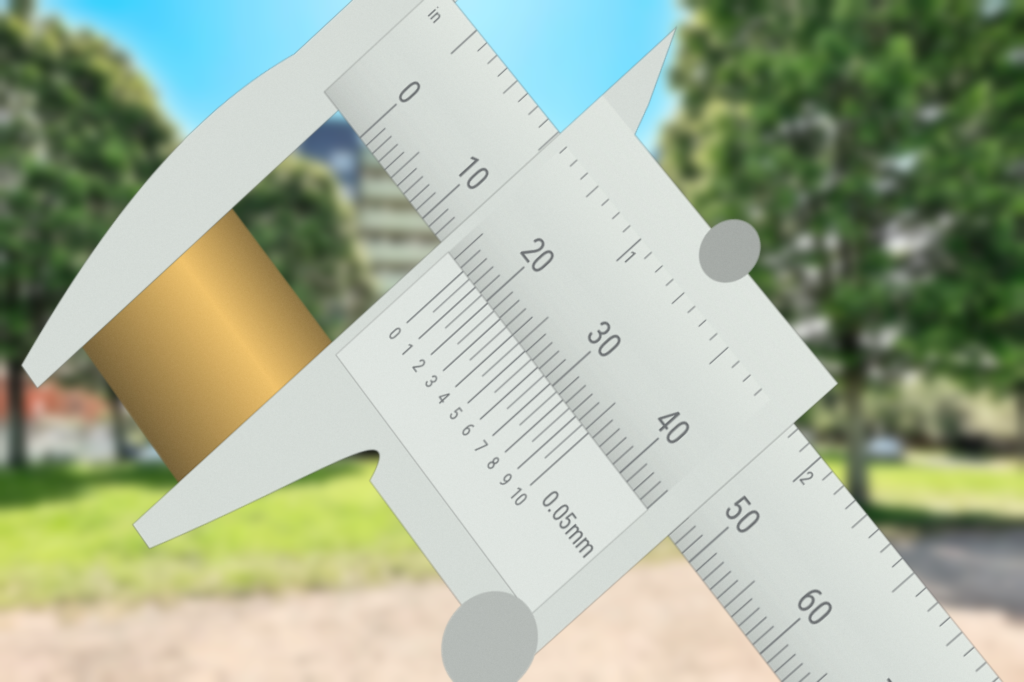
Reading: 16.4 mm
